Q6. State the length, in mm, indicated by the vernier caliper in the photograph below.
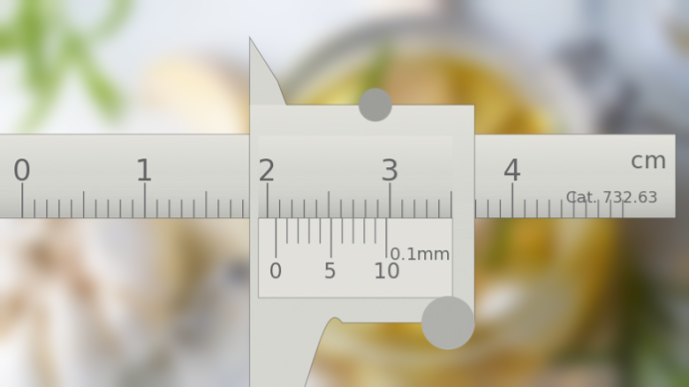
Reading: 20.7 mm
